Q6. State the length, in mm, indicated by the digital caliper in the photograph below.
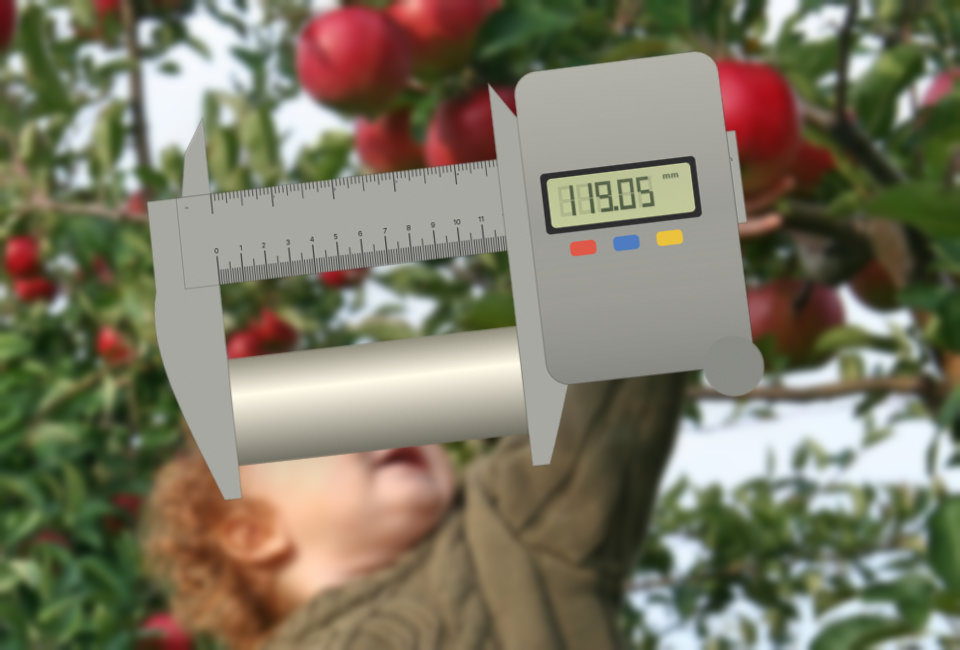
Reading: 119.05 mm
